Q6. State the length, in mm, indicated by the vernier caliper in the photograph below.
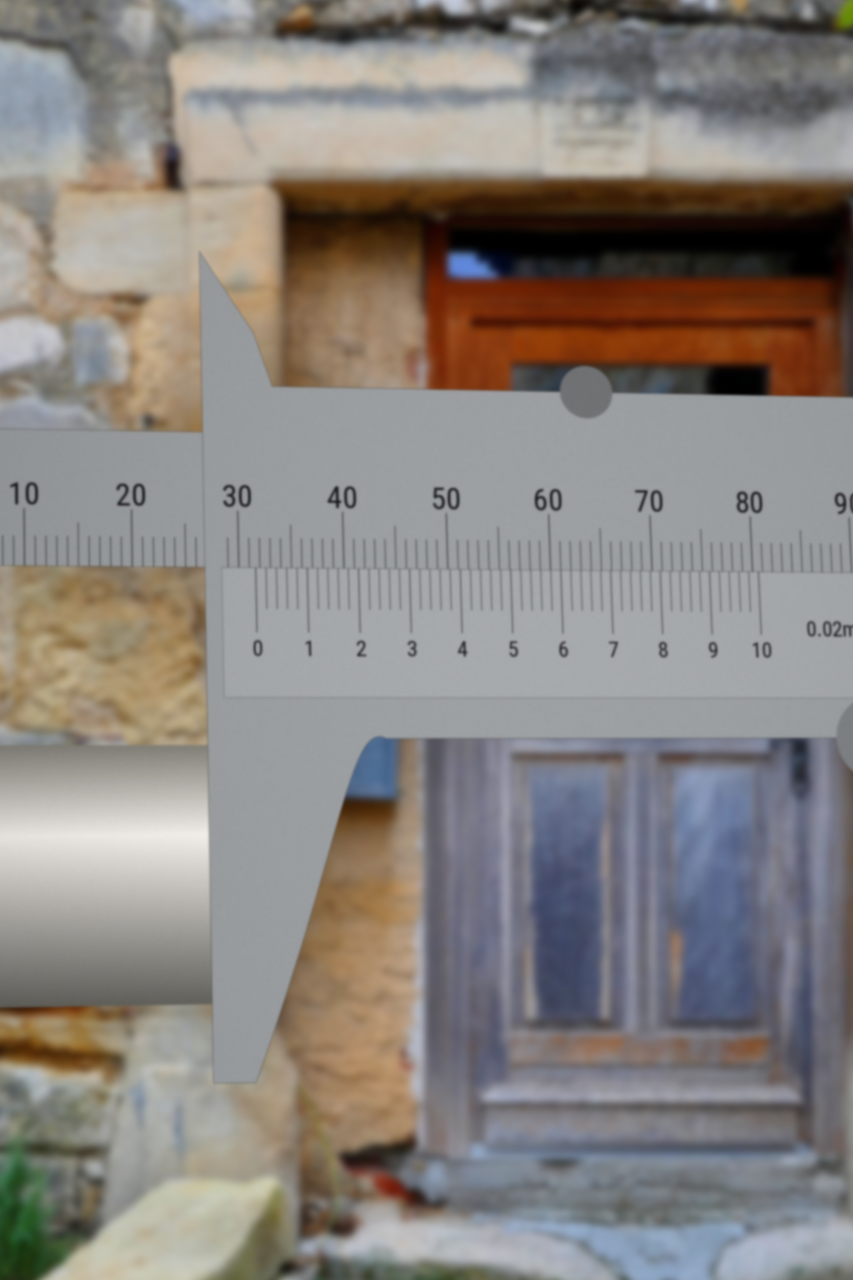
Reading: 31.6 mm
